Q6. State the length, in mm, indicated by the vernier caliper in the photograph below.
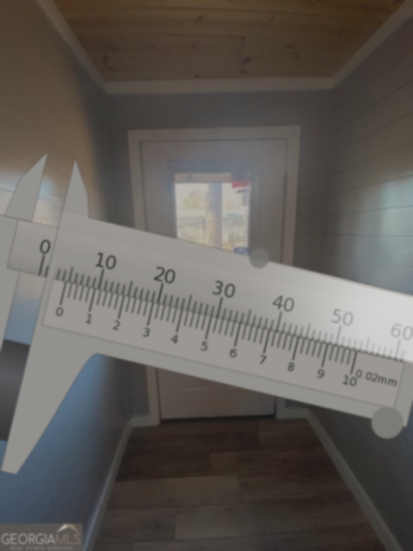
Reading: 4.5 mm
